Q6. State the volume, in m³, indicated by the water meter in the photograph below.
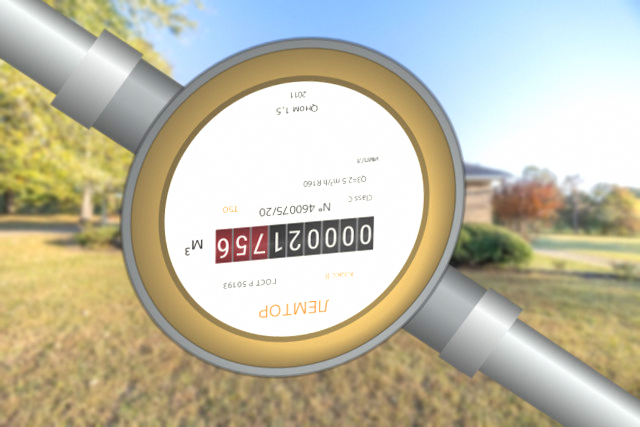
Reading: 21.756 m³
